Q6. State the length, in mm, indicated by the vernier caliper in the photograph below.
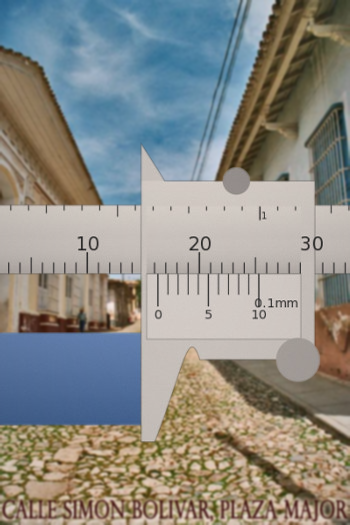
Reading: 16.3 mm
